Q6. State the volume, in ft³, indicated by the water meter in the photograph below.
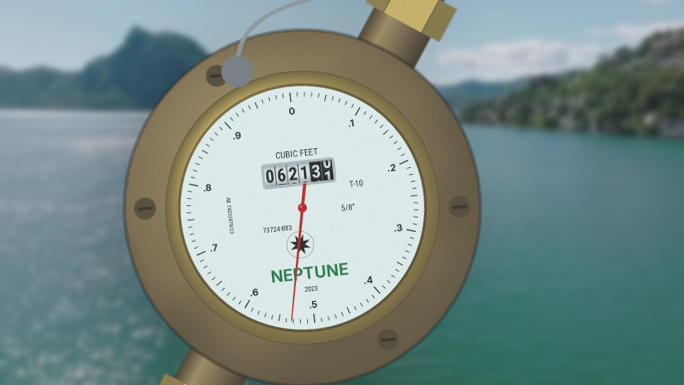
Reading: 62130.53 ft³
